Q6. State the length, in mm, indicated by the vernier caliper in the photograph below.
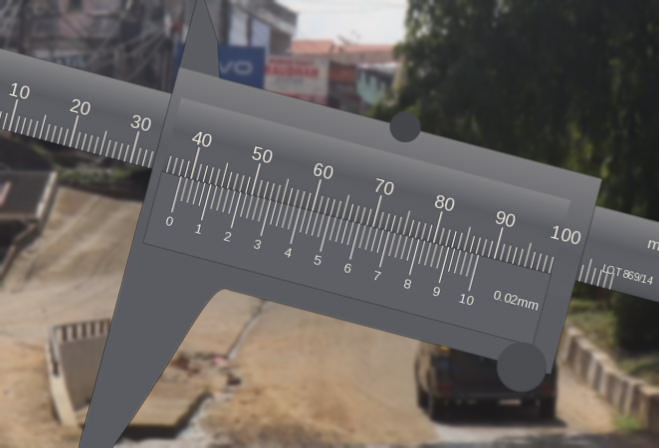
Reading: 38.4 mm
